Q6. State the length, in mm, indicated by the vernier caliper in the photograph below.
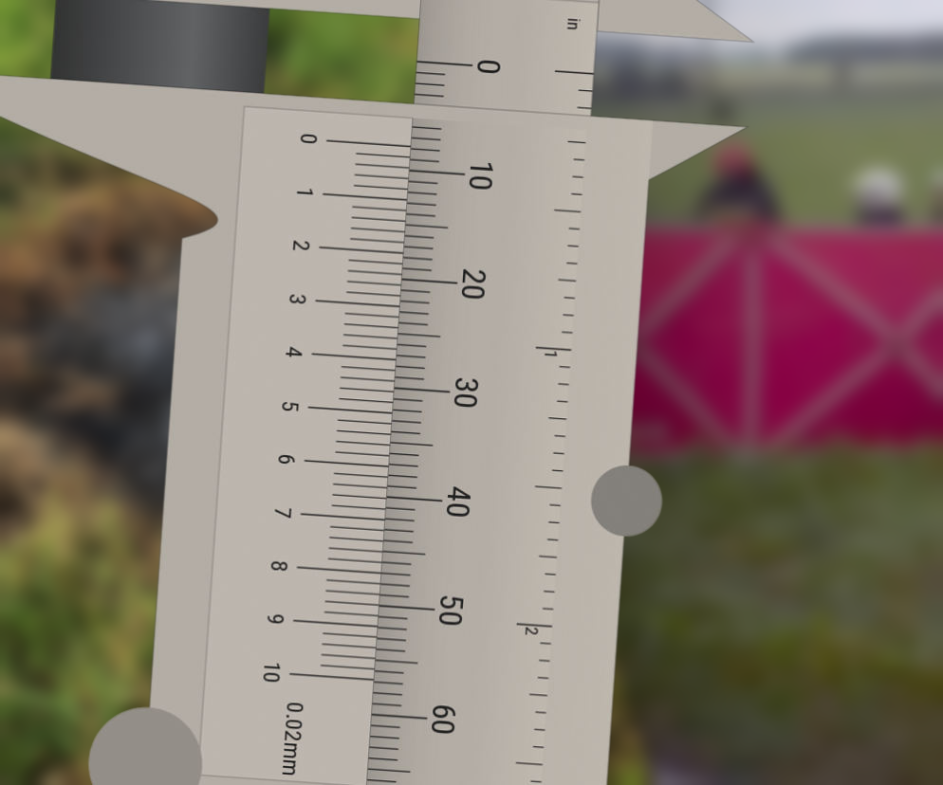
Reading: 7.8 mm
